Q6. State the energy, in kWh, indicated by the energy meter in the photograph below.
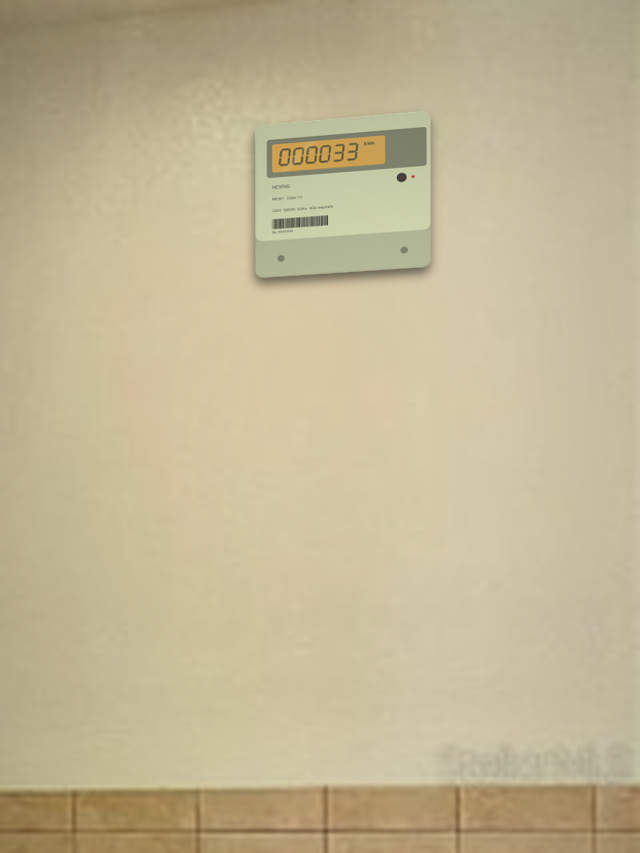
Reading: 33 kWh
